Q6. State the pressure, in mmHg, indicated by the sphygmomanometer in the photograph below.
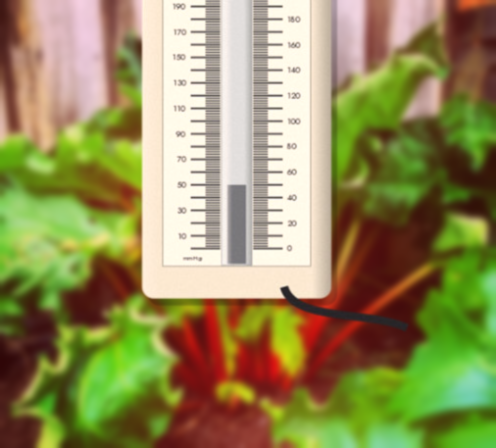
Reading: 50 mmHg
